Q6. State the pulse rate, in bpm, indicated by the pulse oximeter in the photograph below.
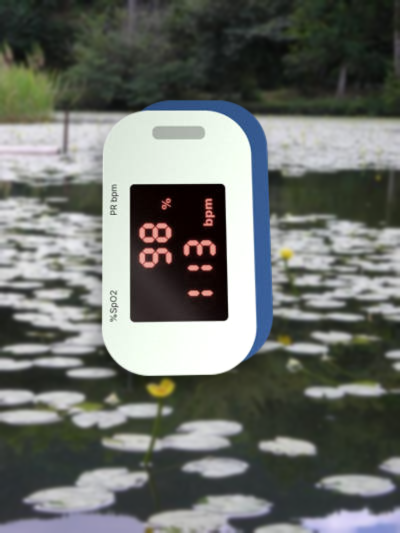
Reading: 113 bpm
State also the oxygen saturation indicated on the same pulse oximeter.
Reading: 98 %
